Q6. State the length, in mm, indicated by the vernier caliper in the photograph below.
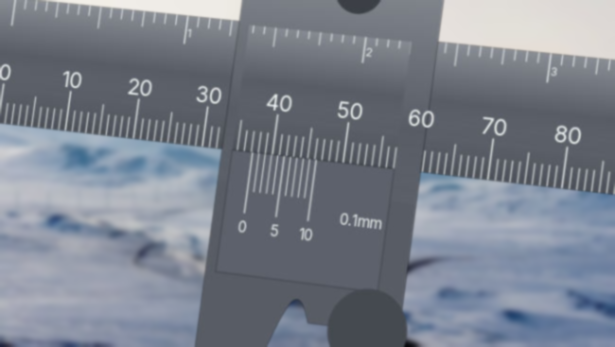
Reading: 37.2 mm
